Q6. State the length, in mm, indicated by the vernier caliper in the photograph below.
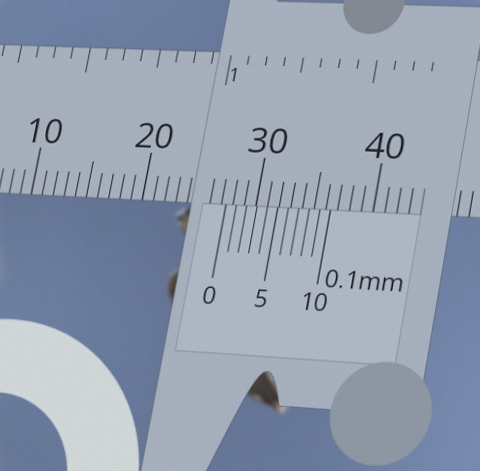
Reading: 27.4 mm
